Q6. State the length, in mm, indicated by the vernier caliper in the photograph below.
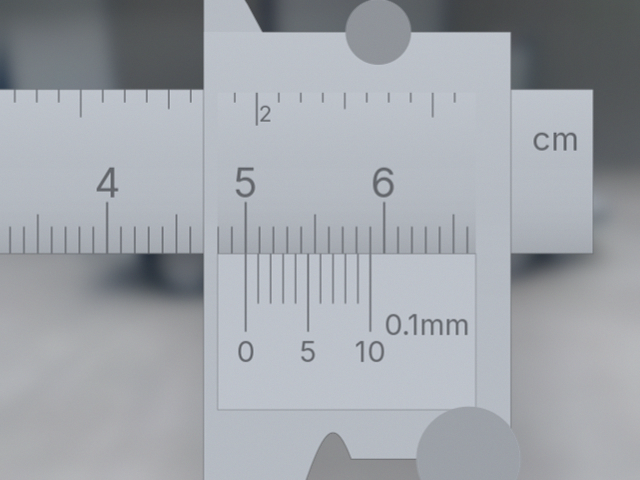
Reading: 50.0 mm
